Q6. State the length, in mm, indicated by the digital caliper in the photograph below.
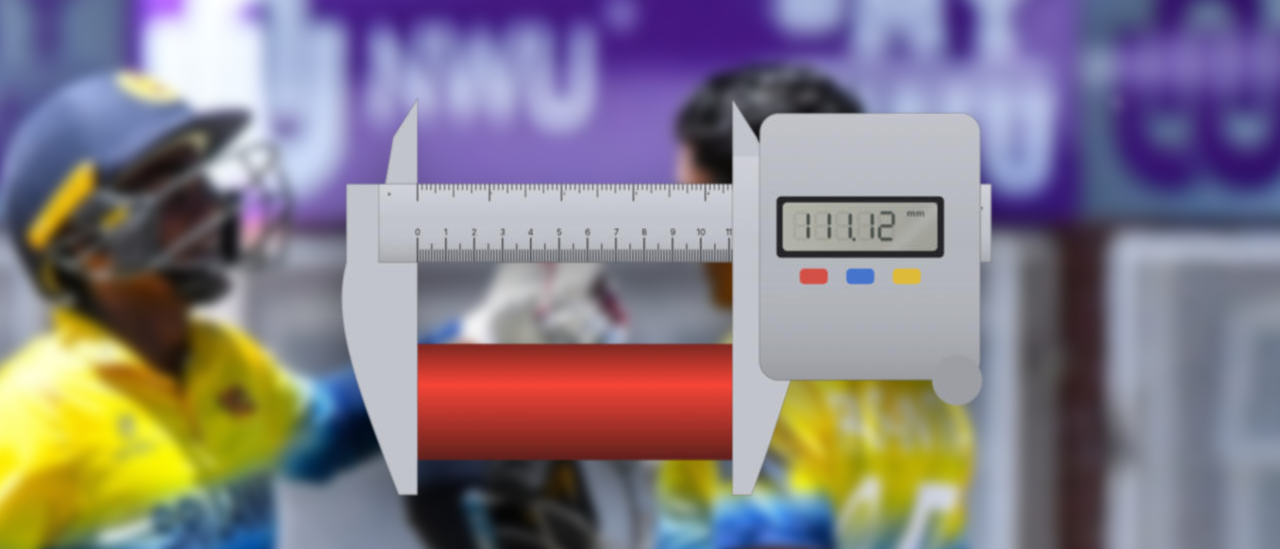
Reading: 111.12 mm
